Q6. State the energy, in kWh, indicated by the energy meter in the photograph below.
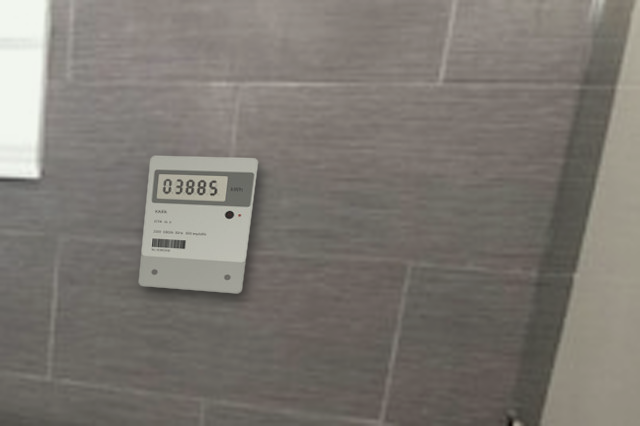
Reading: 3885 kWh
